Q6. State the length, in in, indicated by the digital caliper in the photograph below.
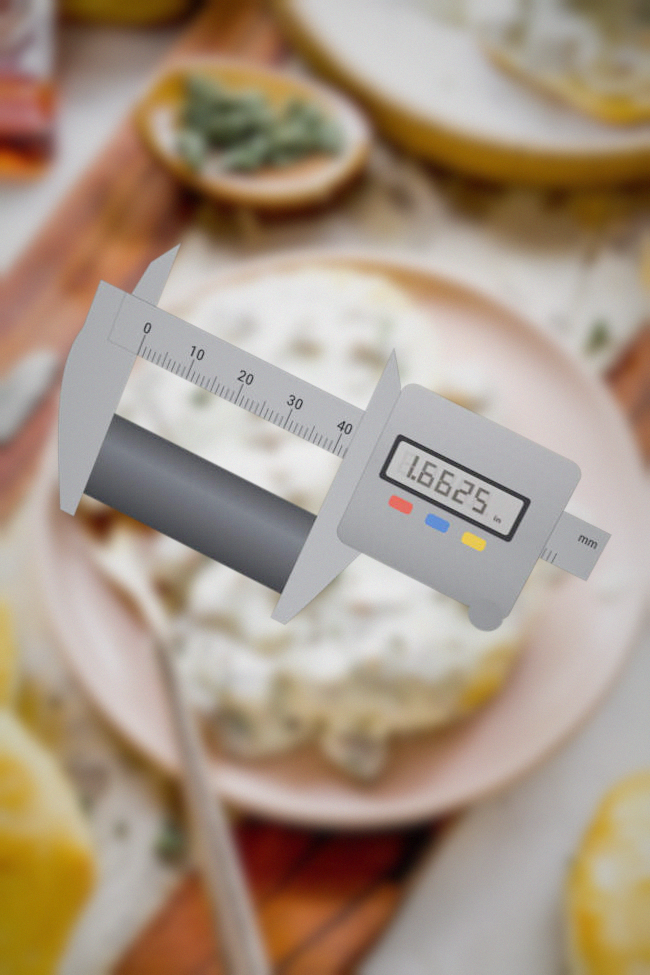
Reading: 1.6625 in
